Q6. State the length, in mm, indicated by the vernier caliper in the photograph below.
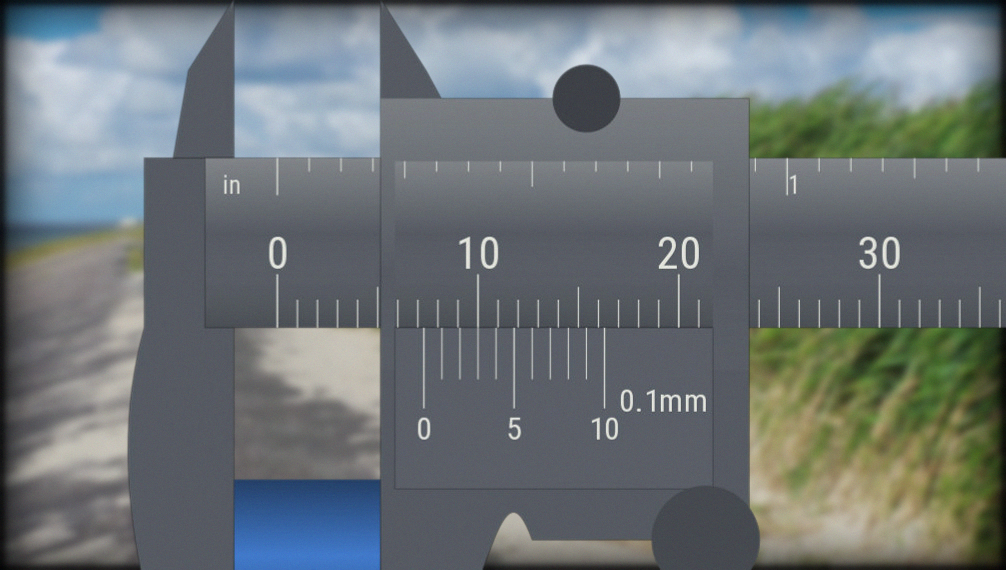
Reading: 7.3 mm
